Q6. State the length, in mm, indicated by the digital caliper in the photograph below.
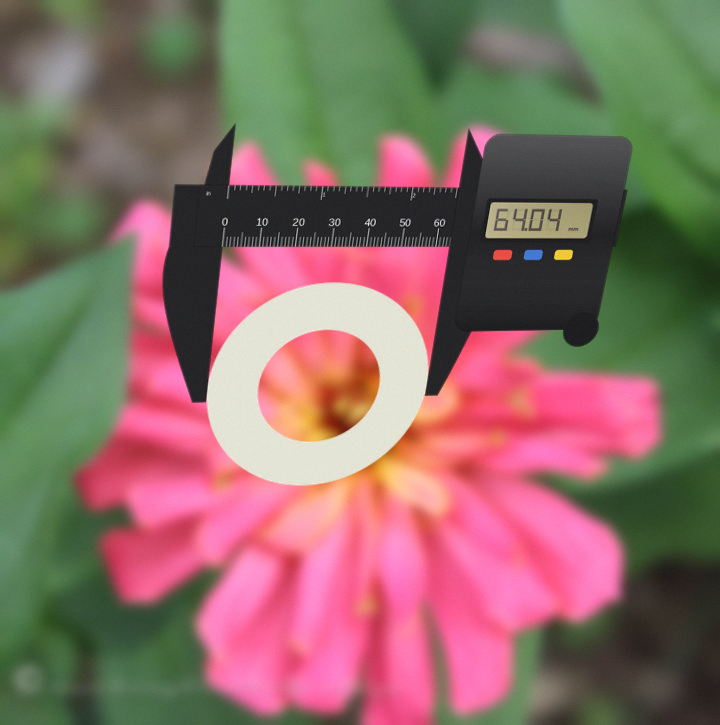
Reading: 64.04 mm
